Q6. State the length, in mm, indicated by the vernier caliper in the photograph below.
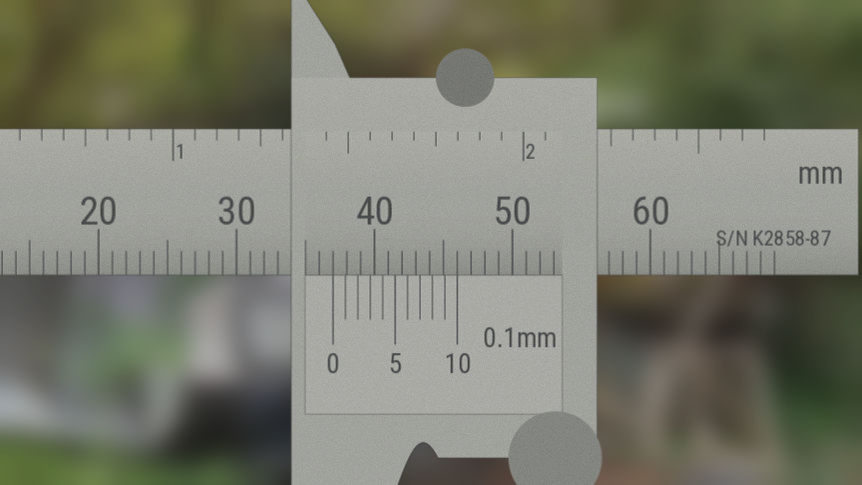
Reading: 37.0 mm
